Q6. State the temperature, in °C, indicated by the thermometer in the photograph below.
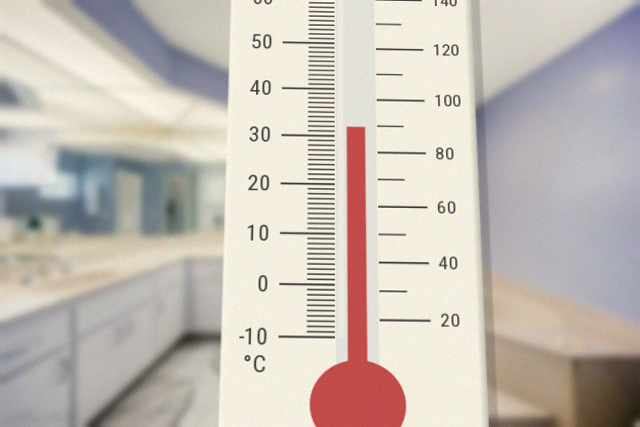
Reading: 32 °C
